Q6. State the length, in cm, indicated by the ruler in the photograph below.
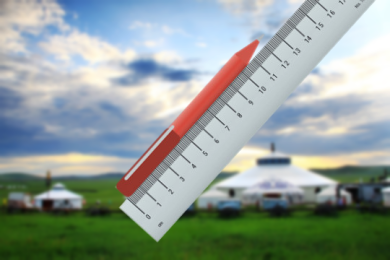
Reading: 12.5 cm
